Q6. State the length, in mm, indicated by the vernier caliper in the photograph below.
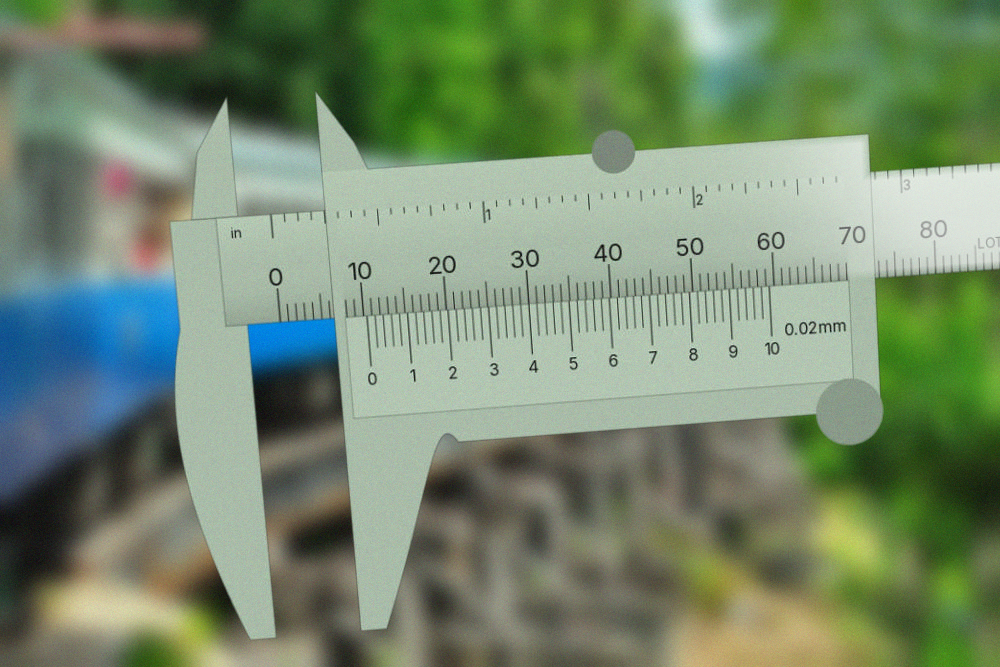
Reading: 10.4 mm
